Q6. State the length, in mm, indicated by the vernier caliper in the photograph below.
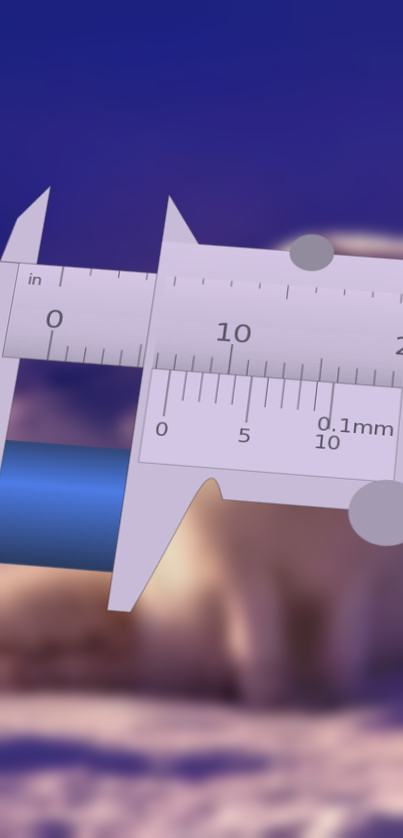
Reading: 6.8 mm
